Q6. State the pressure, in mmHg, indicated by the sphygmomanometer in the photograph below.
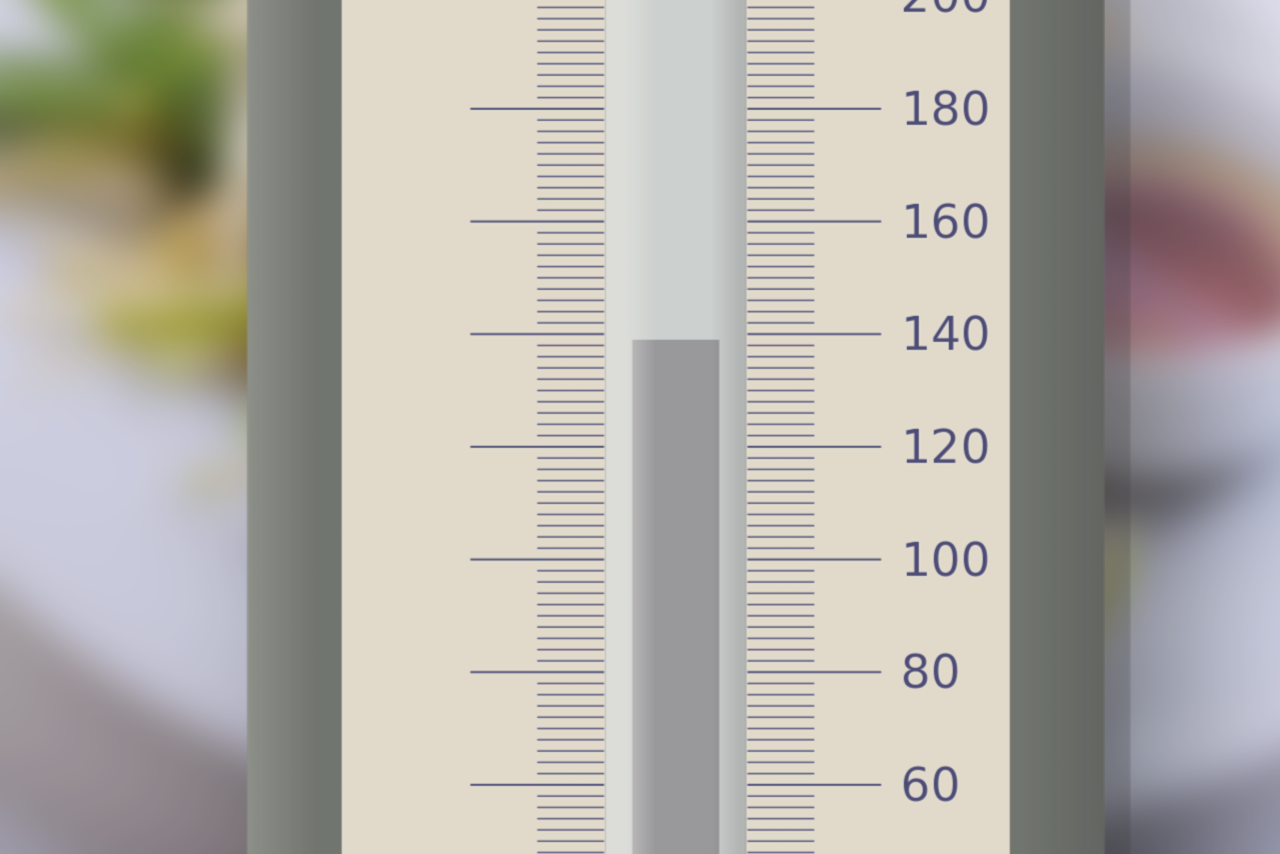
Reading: 139 mmHg
